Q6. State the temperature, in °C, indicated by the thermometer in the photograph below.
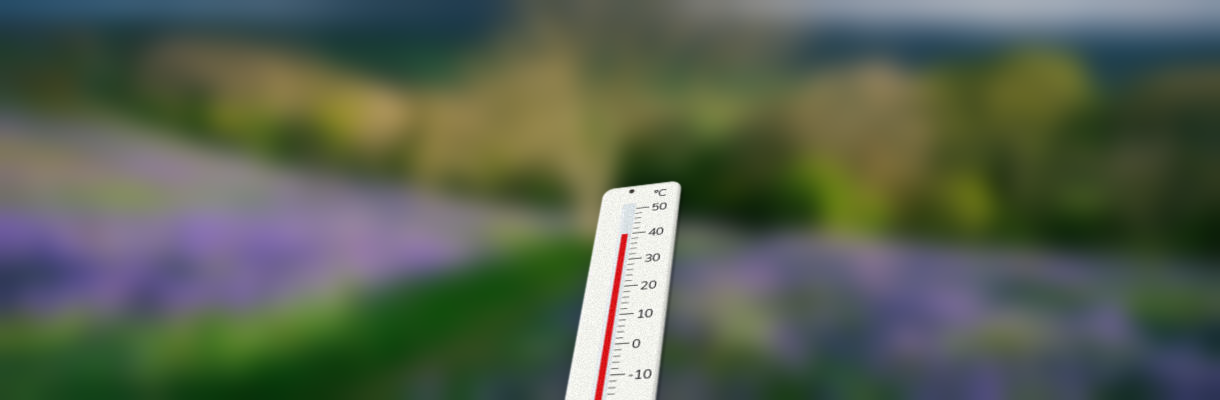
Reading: 40 °C
